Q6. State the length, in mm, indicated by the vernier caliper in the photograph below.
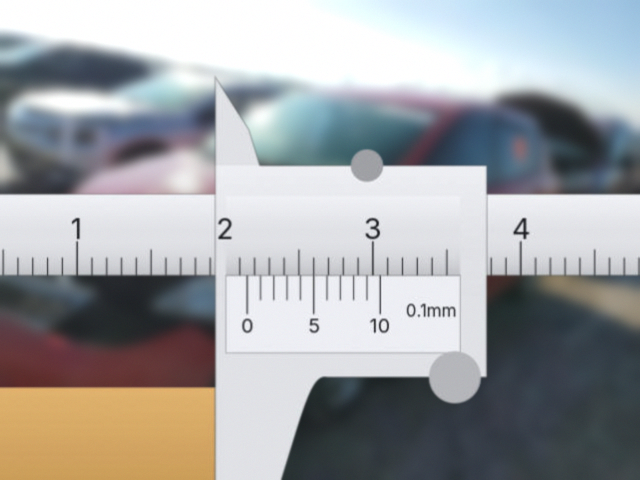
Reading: 21.5 mm
